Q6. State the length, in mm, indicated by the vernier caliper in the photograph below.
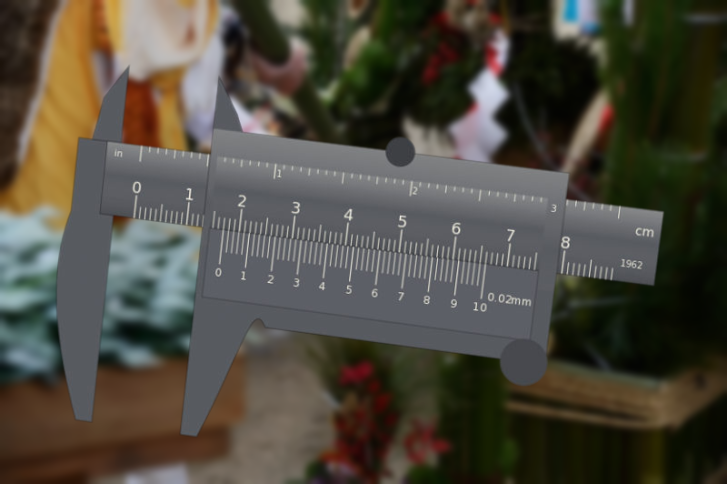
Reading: 17.0 mm
